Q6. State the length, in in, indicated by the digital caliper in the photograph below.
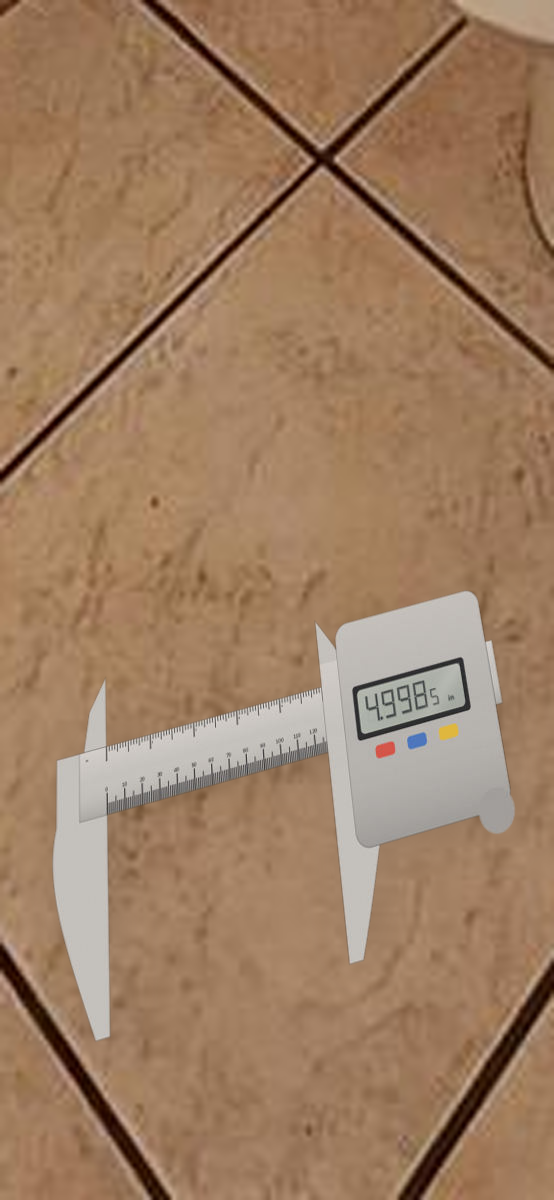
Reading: 4.9985 in
